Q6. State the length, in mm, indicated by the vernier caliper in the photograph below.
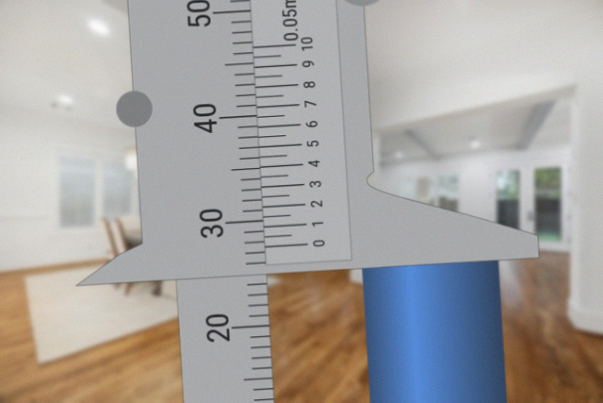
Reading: 27.5 mm
